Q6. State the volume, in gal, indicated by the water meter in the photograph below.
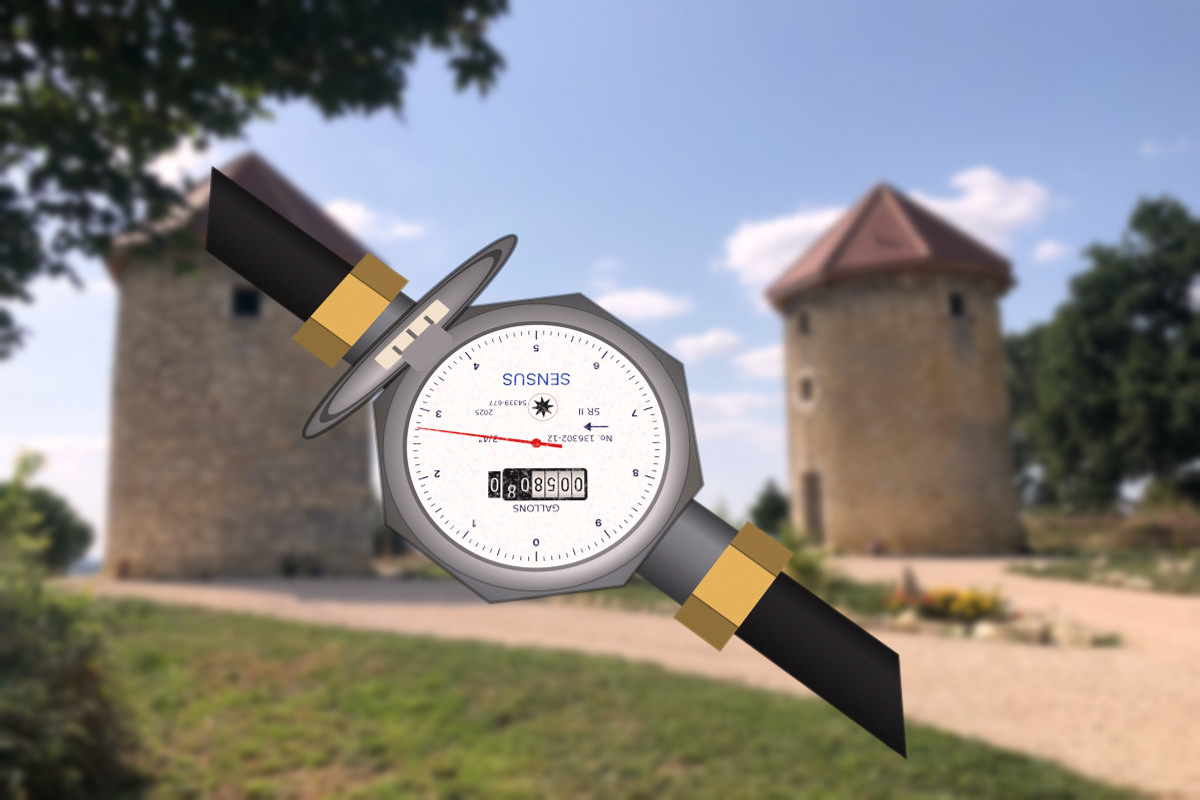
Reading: 58082.7 gal
